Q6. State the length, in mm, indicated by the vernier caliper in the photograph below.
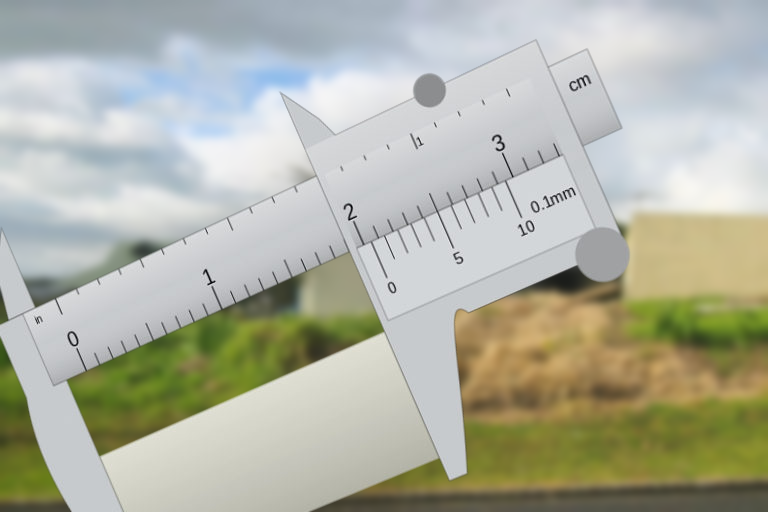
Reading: 20.5 mm
